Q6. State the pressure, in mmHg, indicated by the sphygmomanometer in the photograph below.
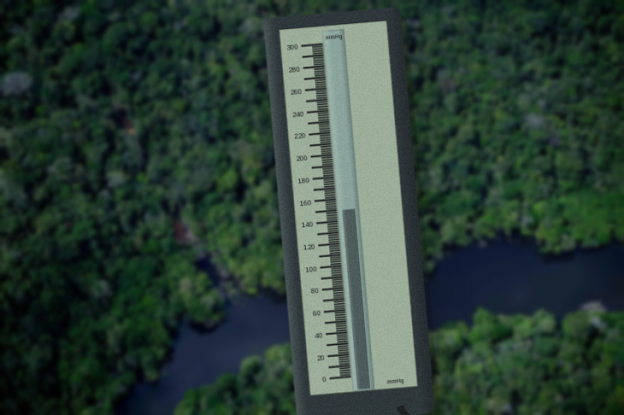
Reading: 150 mmHg
